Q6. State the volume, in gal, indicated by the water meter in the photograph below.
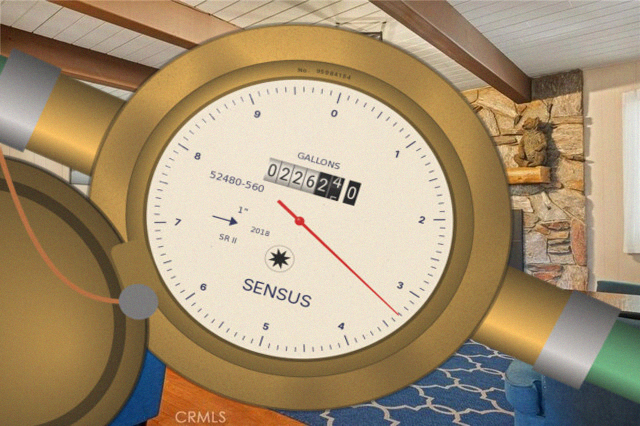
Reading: 226243.3 gal
